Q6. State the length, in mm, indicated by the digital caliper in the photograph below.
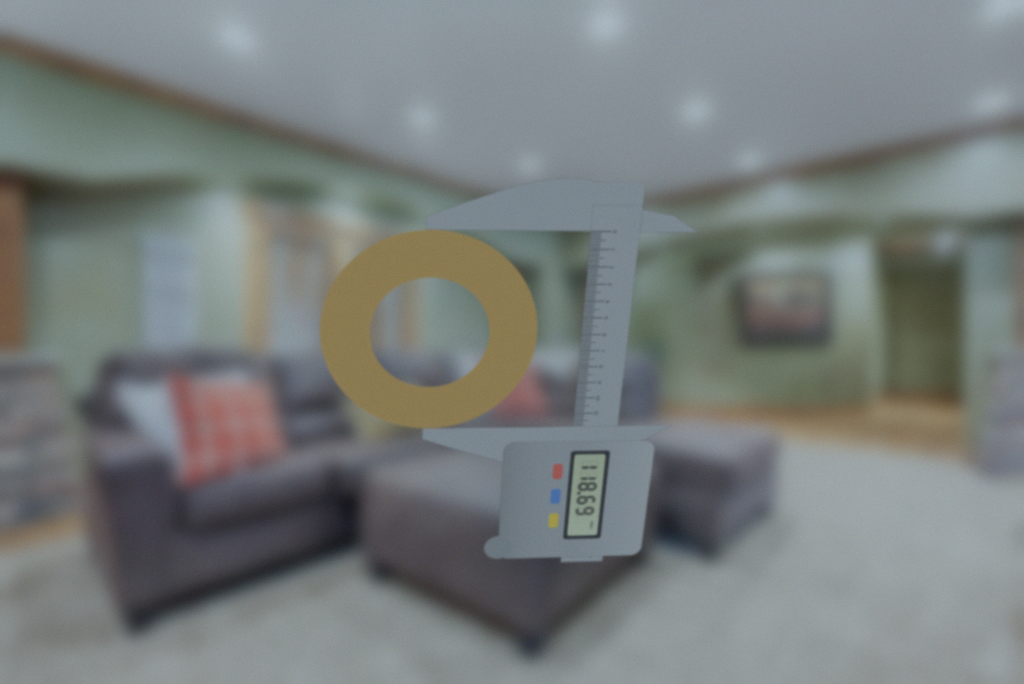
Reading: 118.69 mm
